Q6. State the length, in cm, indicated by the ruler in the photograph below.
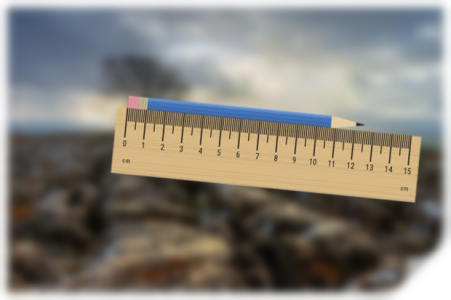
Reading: 12.5 cm
